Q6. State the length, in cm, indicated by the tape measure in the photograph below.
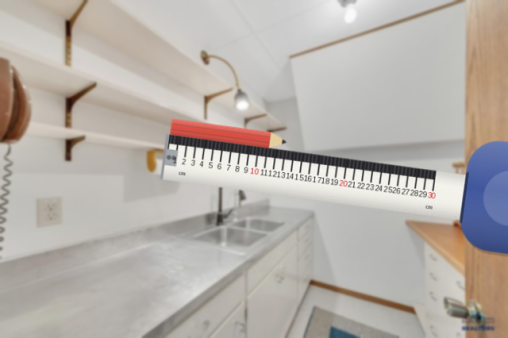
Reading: 13 cm
